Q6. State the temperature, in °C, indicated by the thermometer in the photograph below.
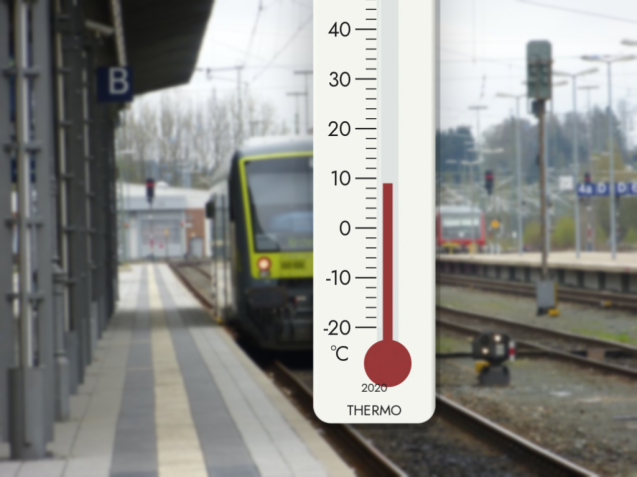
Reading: 9 °C
